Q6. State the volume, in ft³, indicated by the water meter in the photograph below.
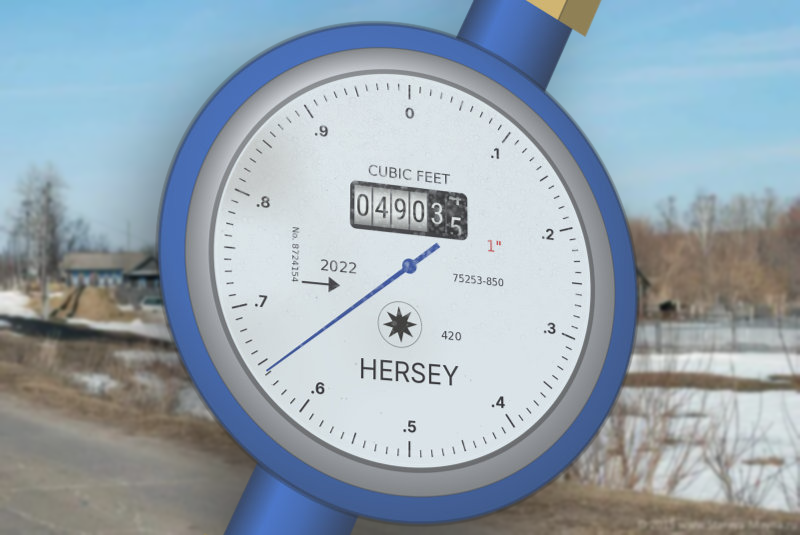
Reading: 49034.64 ft³
